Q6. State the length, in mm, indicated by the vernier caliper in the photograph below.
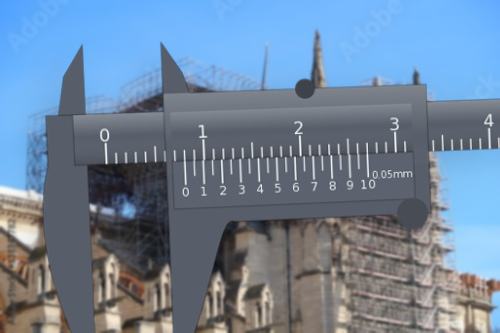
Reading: 8.0 mm
